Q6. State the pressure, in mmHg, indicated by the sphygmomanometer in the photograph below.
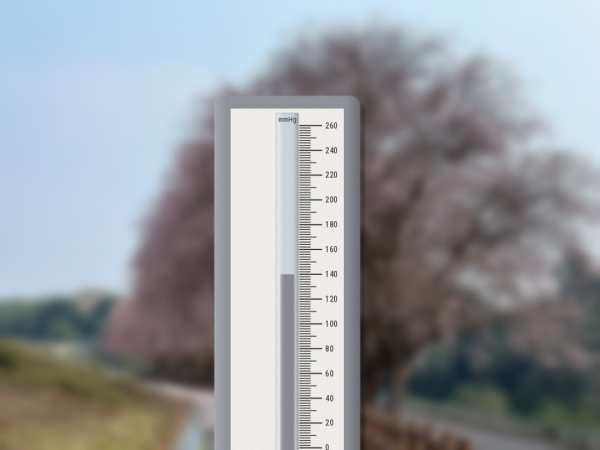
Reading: 140 mmHg
